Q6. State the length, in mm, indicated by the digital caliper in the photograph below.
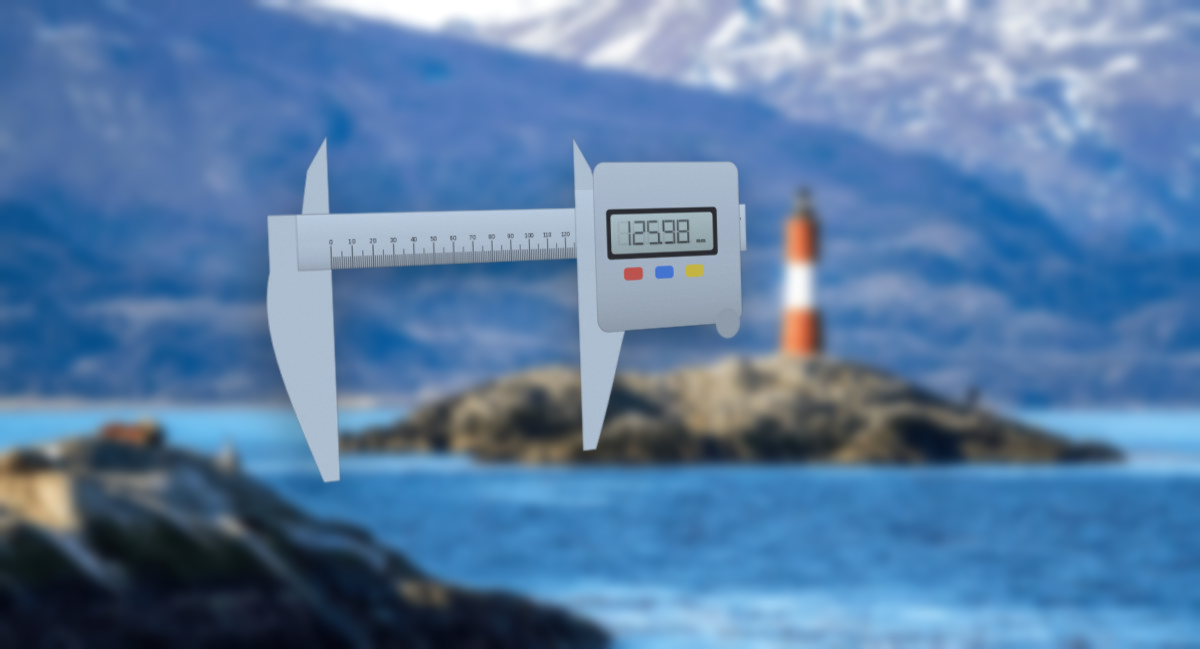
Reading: 125.98 mm
